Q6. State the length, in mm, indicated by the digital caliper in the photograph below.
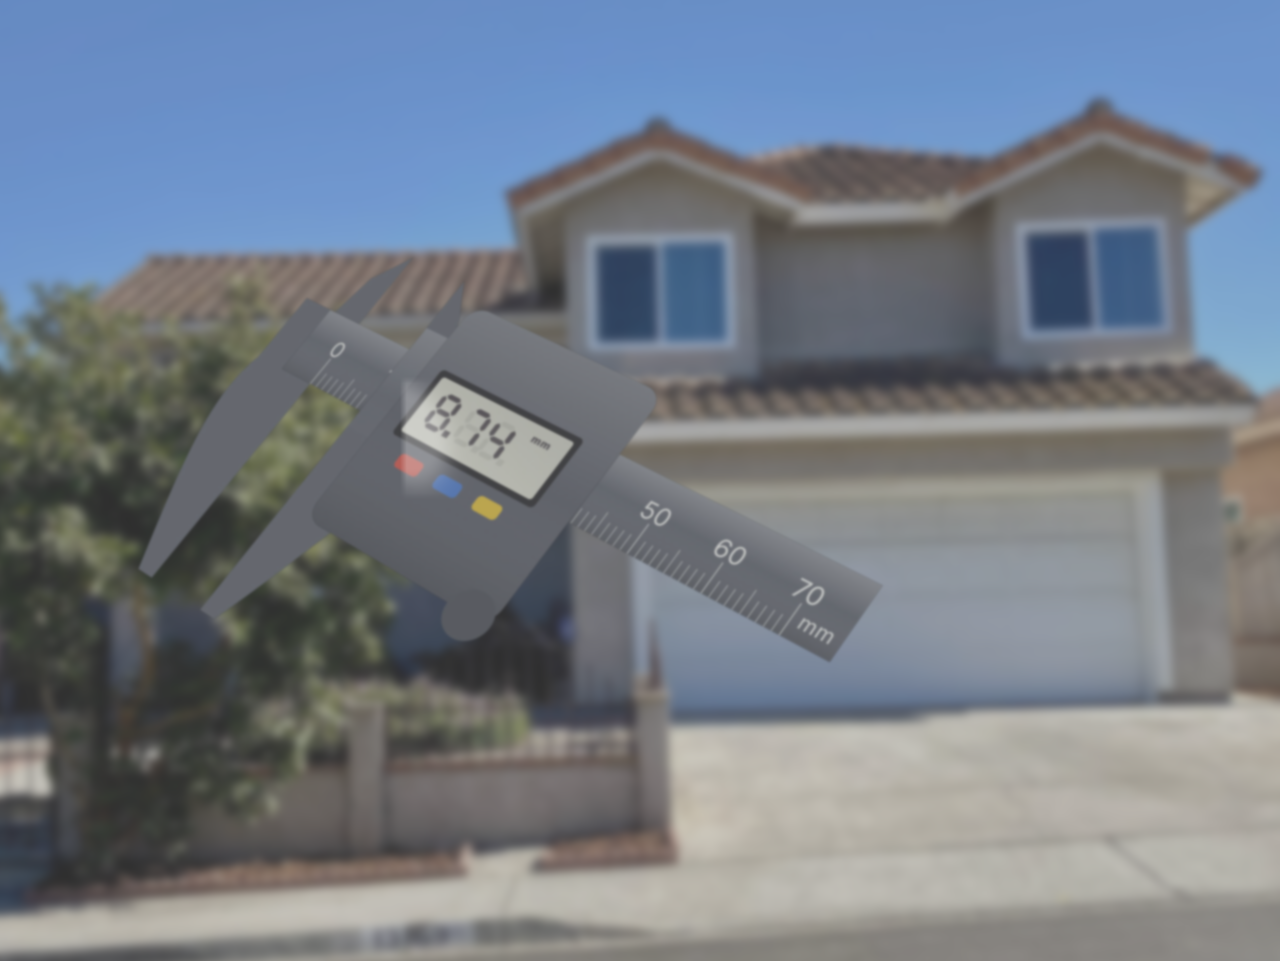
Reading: 8.74 mm
